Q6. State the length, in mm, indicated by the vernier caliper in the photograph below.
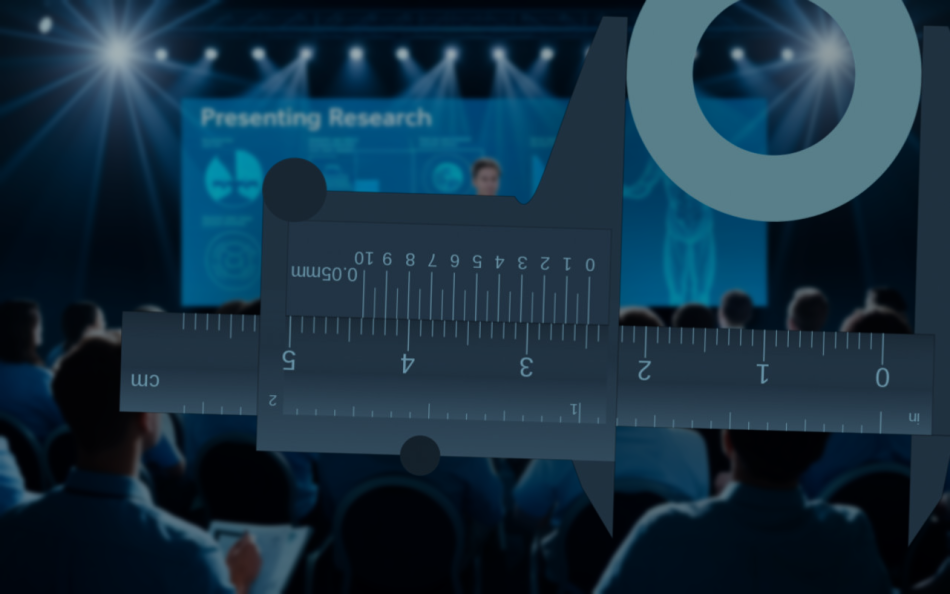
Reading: 24.9 mm
